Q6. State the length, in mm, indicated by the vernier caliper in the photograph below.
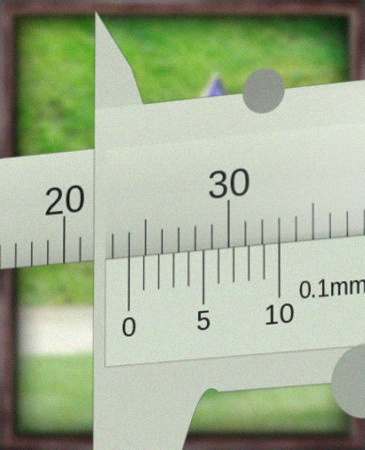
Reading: 24.0 mm
